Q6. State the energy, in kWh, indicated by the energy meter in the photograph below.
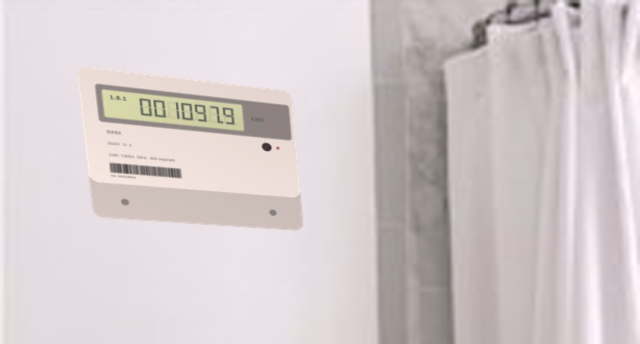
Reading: 1097.9 kWh
